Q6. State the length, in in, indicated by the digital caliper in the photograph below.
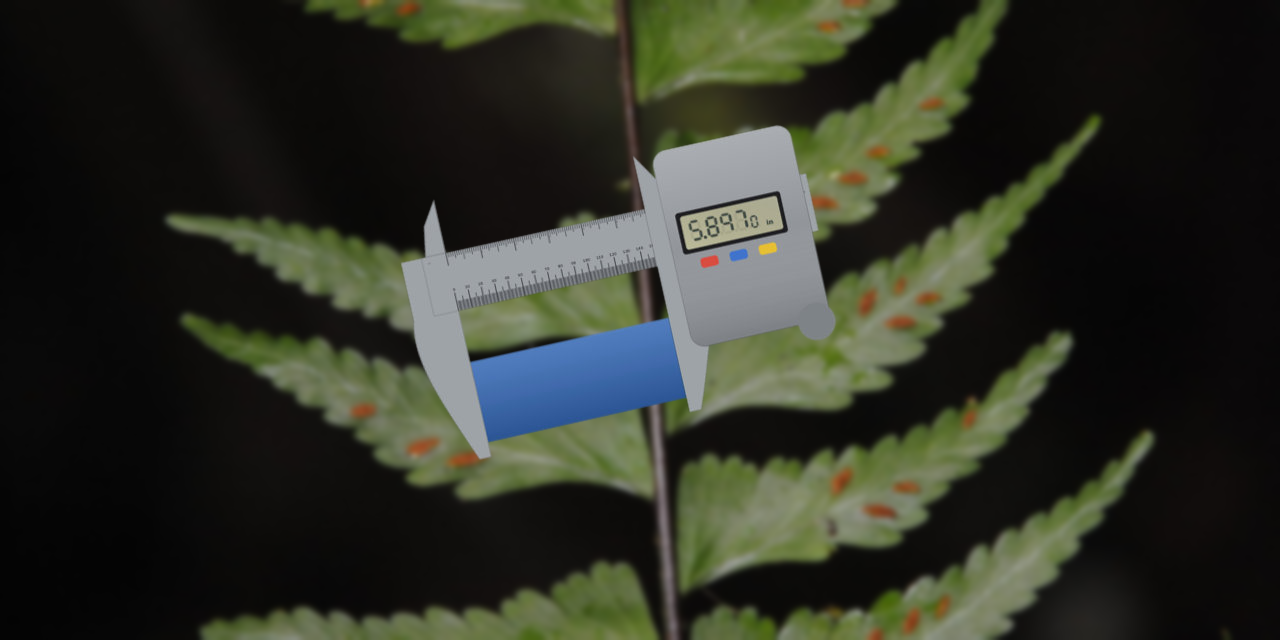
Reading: 5.8970 in
